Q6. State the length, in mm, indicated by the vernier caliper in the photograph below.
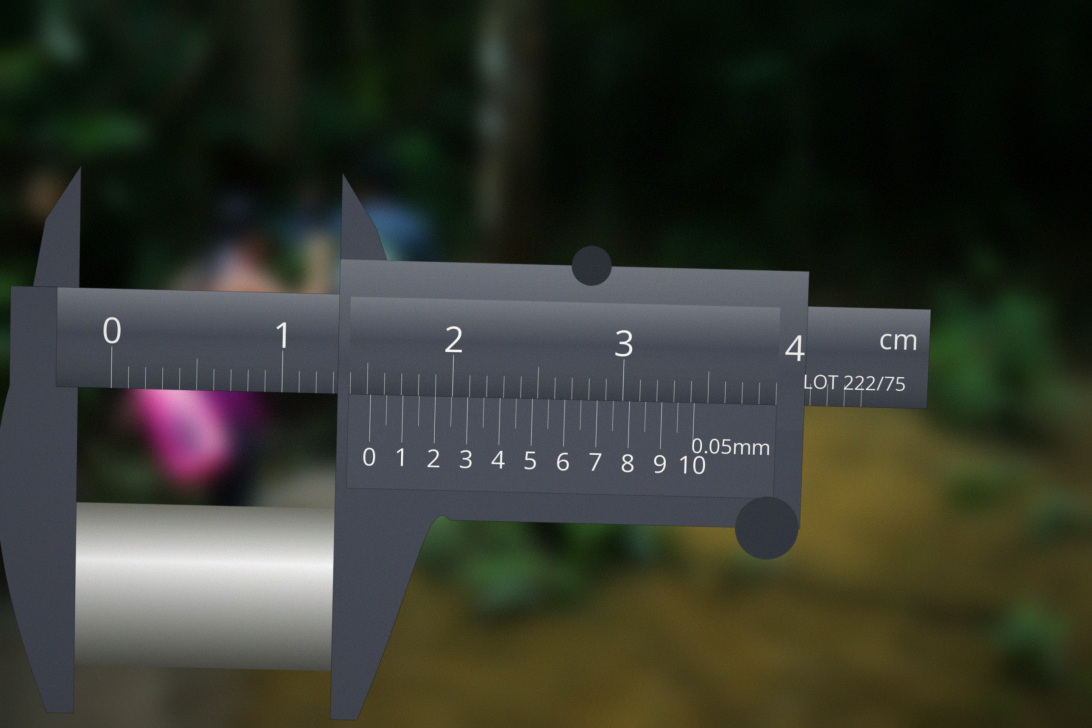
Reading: 15.2 mm
